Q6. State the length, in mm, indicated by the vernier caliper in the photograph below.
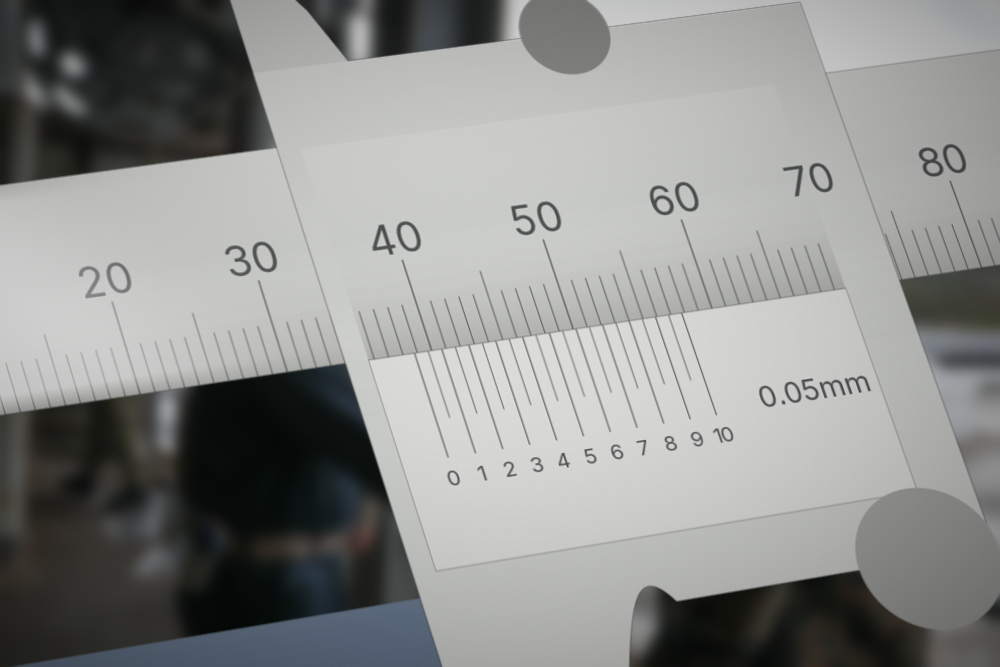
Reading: 38.8 mm
